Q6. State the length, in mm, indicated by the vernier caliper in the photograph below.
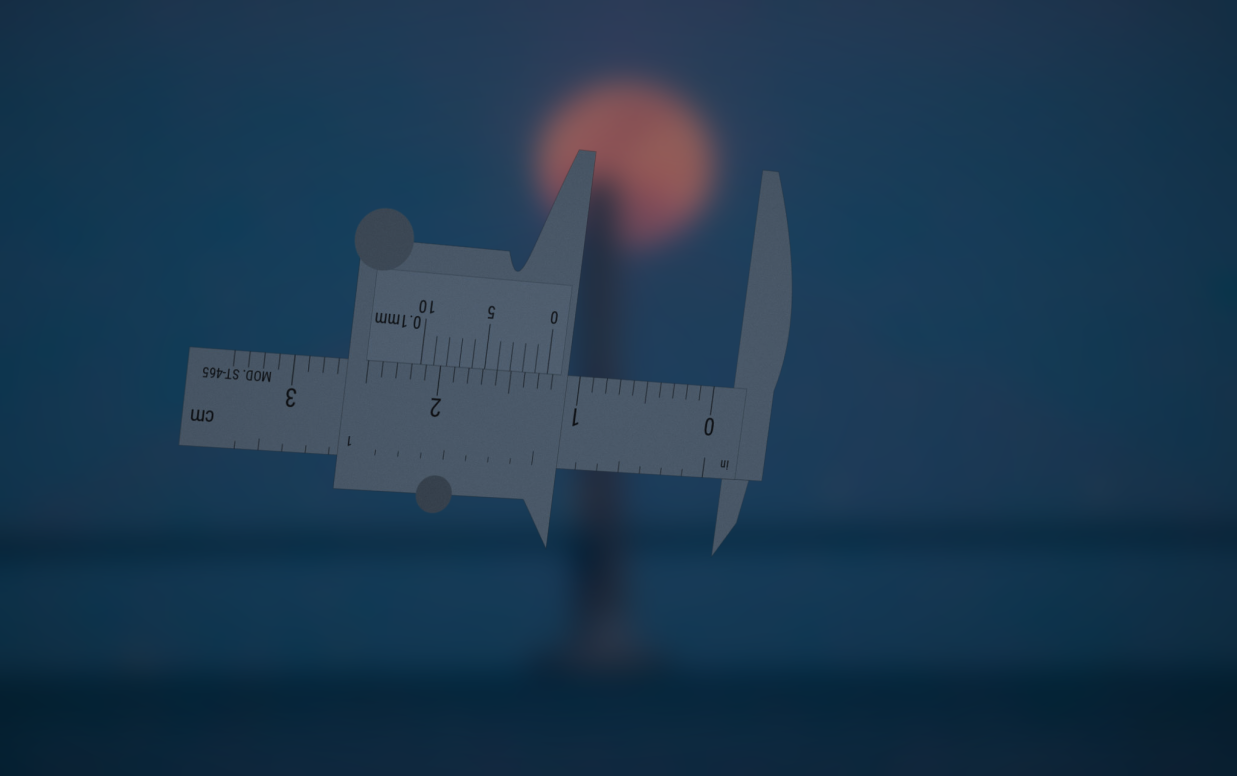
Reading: 12.4 mm
